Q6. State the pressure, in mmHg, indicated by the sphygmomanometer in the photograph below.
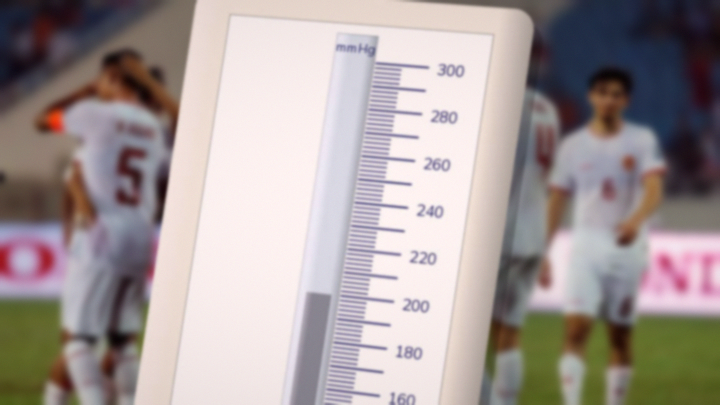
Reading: 200 mmHg
